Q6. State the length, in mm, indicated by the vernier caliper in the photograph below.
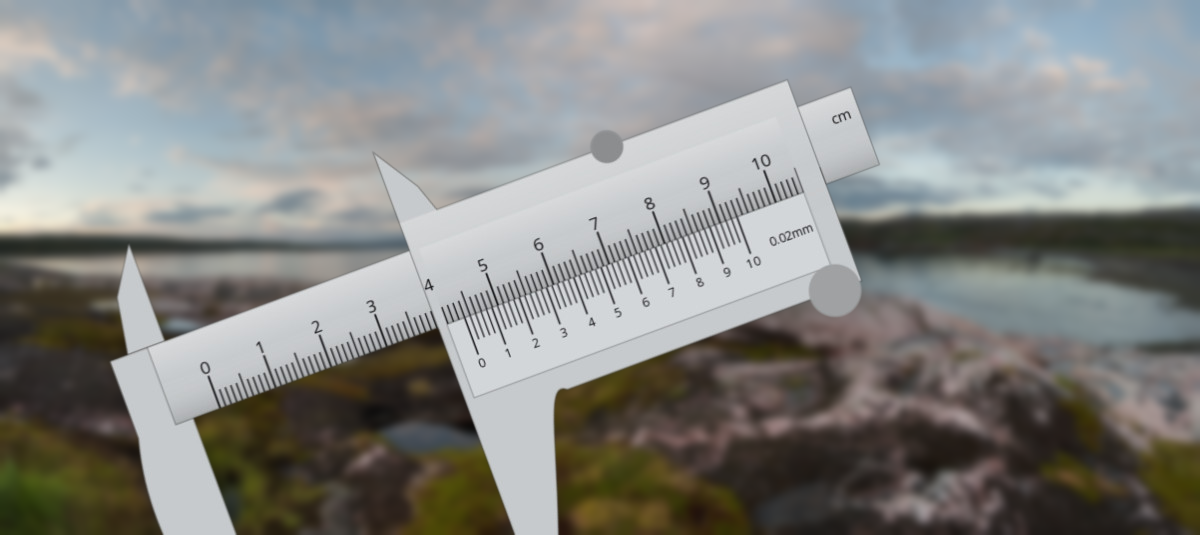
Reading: 44.0 mm
